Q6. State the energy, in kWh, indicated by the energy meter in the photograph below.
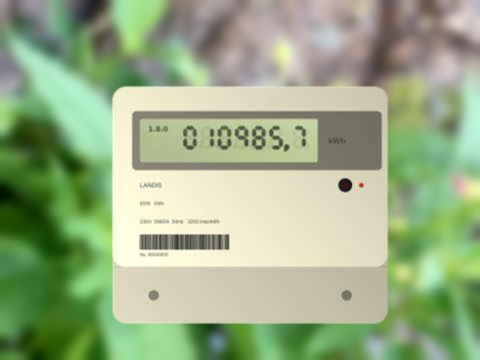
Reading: 10985.7 kWh
